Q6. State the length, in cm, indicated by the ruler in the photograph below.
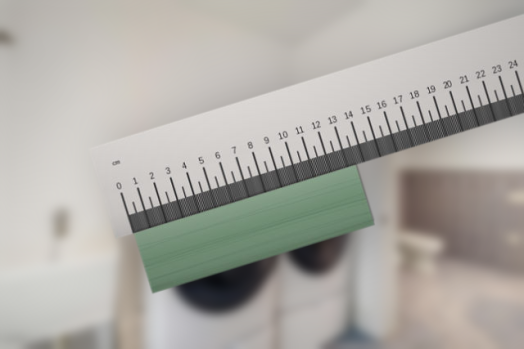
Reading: 13.5 cm
